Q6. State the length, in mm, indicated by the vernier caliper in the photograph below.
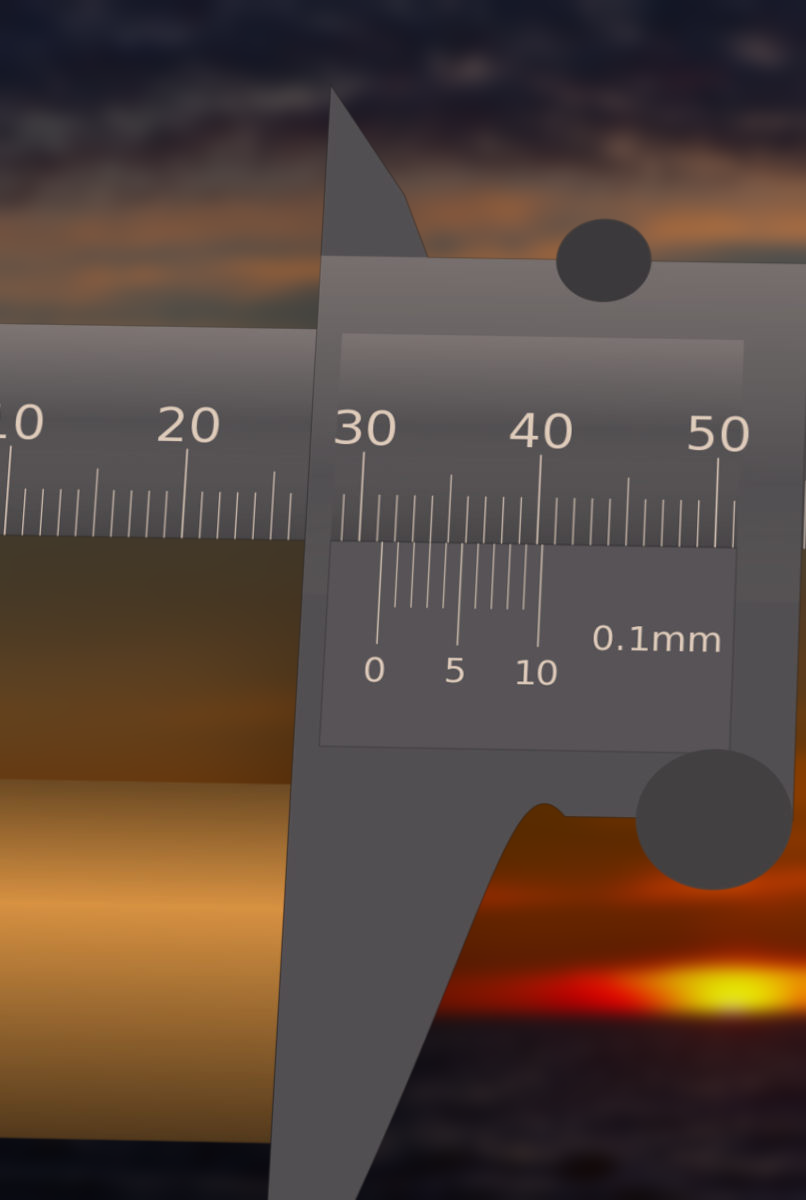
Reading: 31.3 mm
